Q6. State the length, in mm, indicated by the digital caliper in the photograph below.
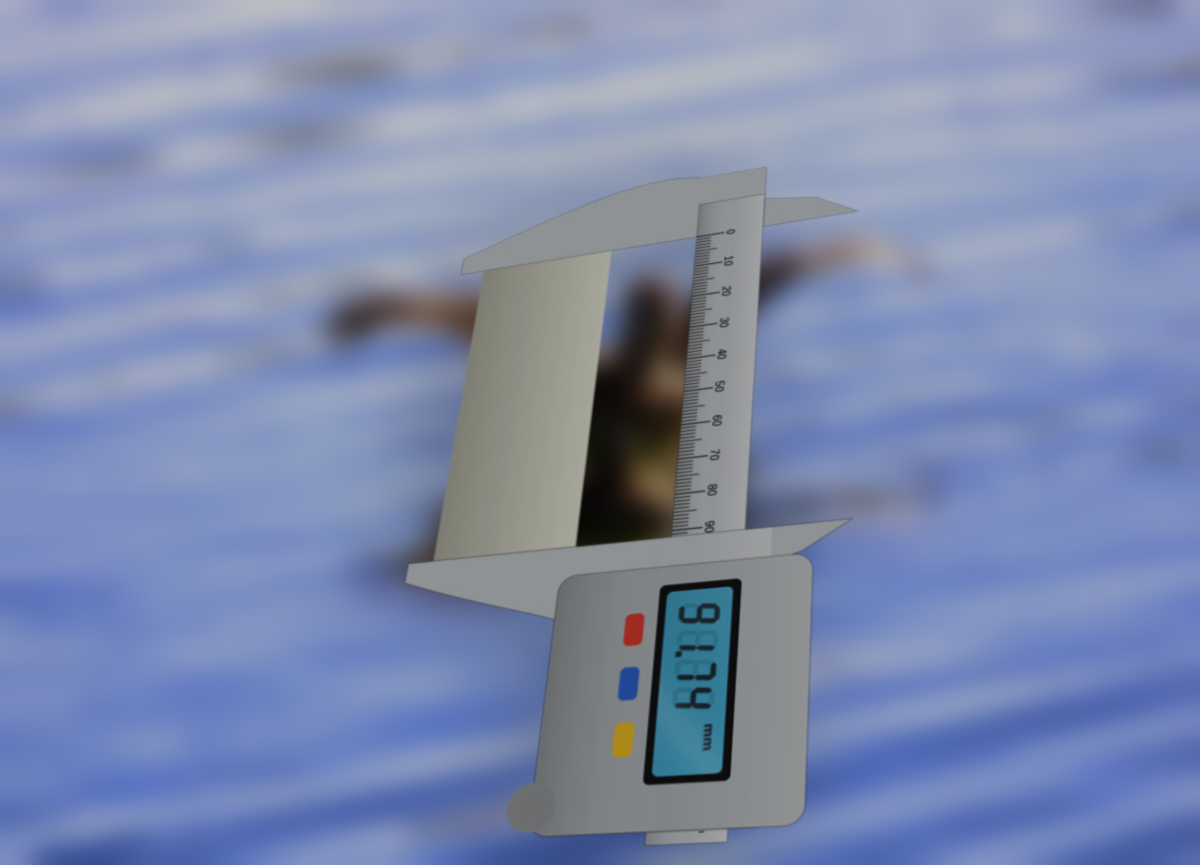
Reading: 91.74 mm
